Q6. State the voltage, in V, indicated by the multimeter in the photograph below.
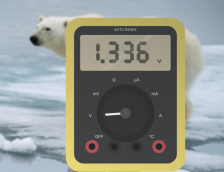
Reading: 1.336 V
